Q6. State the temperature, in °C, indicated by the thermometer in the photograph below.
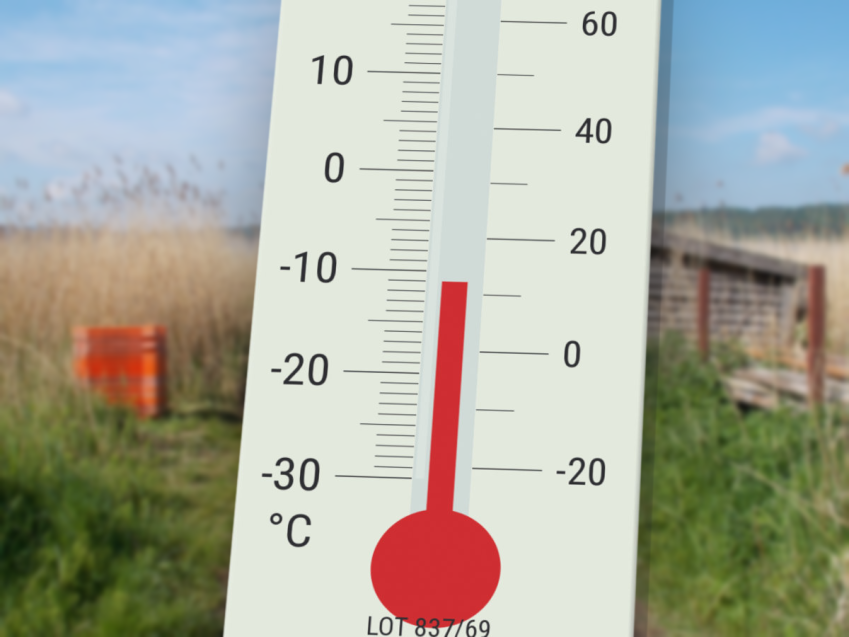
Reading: -11 °C
